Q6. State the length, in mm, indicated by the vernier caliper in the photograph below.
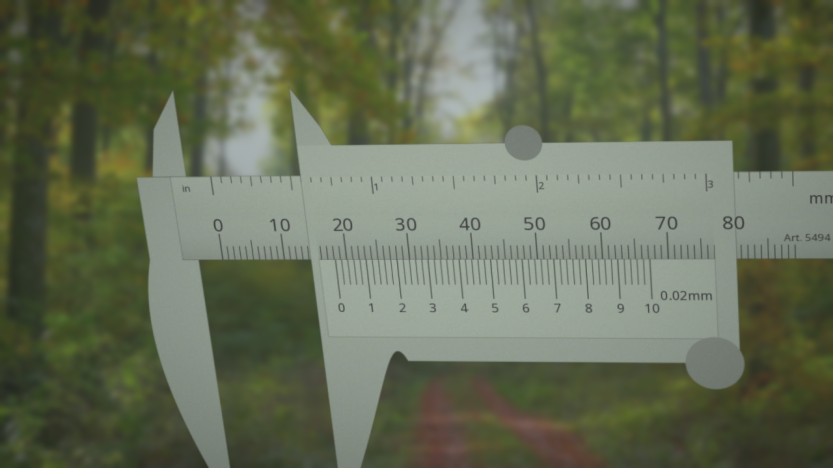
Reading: 18.2 mm
